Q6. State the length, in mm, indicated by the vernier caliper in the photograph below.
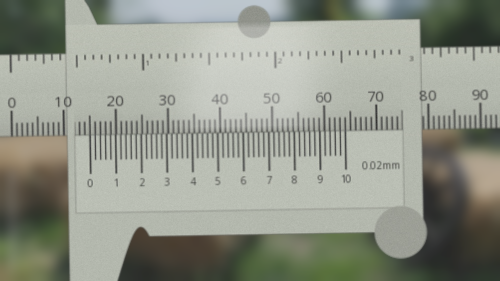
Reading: 15.0 mm
